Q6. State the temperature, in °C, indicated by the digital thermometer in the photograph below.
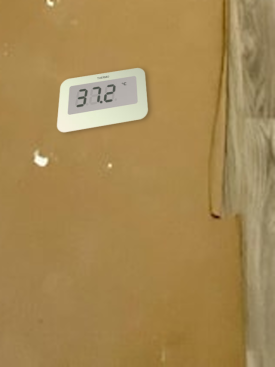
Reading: 37.2 °C
